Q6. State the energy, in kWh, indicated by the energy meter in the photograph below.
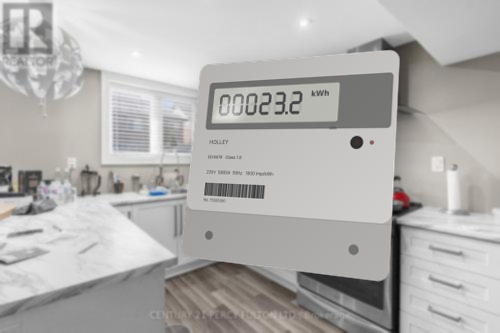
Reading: 23.2 kWh
